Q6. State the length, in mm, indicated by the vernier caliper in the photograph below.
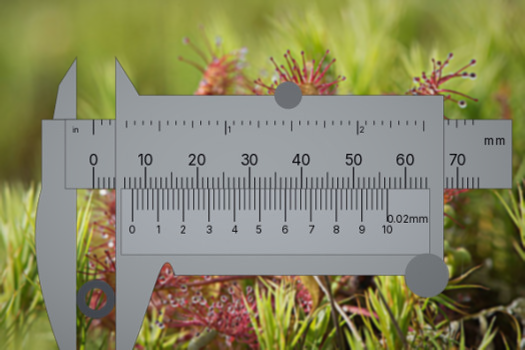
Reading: 7.5 mm
